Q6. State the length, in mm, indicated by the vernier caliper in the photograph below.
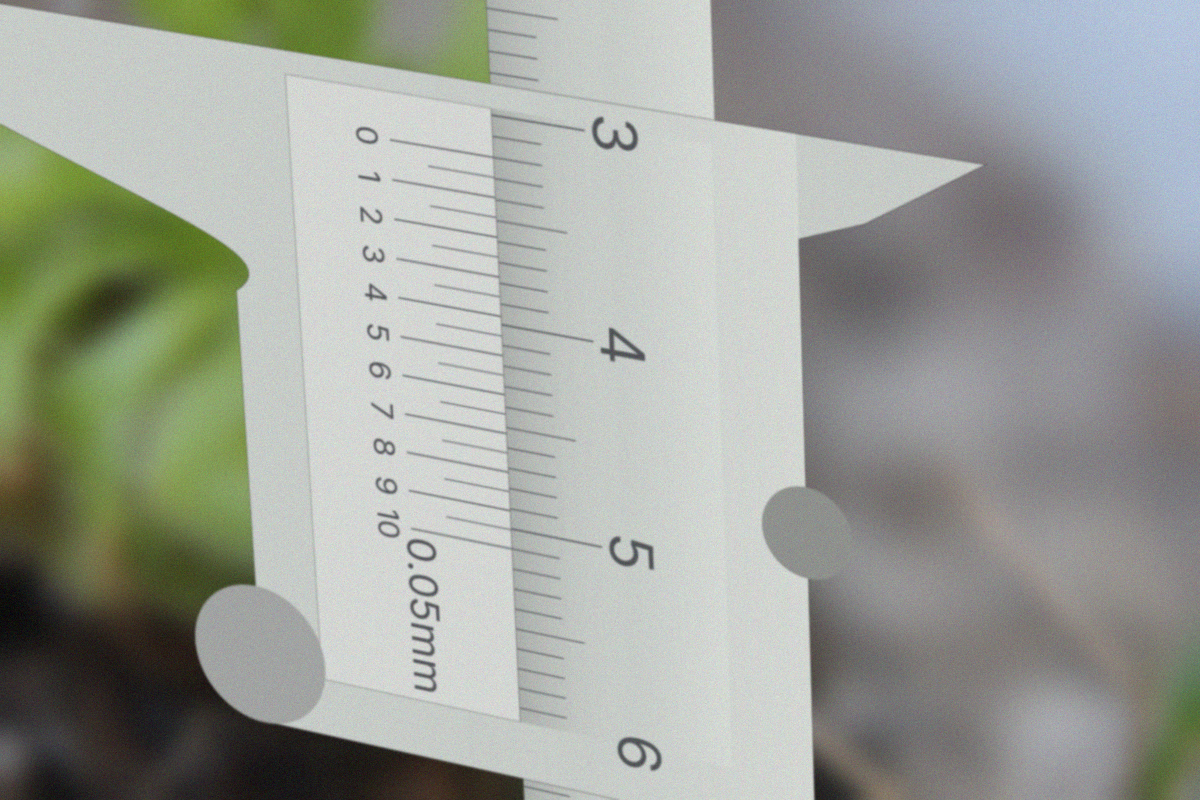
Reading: 32.0 mm
